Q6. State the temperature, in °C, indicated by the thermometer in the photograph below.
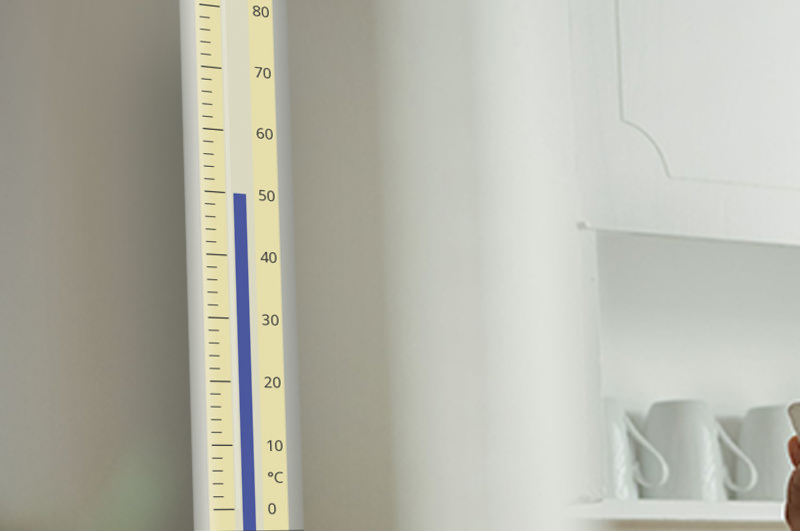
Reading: 50 °C
